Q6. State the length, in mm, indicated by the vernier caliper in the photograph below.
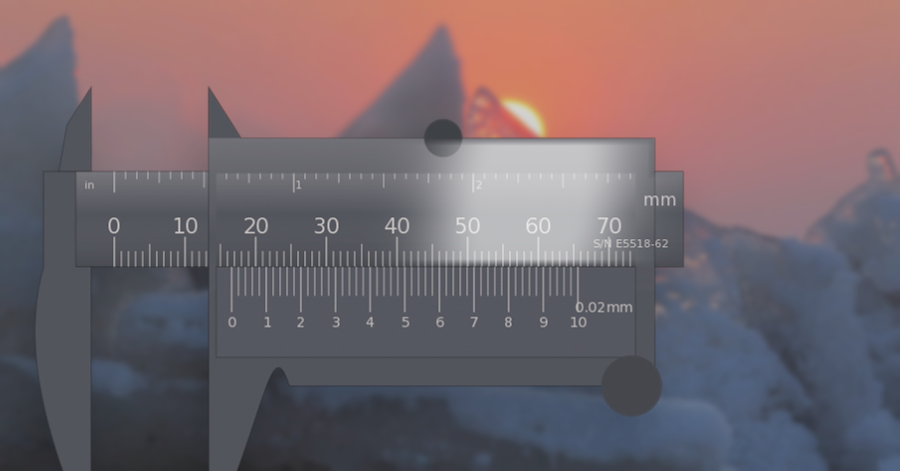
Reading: 16.6 mm
